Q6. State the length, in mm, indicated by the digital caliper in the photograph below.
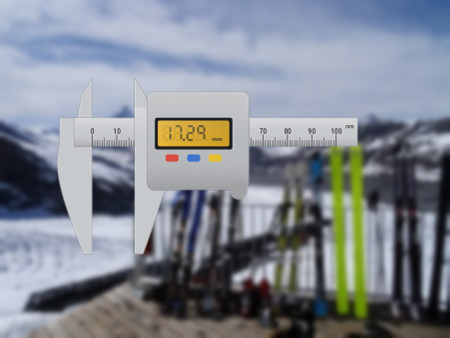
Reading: 17.29 mm
